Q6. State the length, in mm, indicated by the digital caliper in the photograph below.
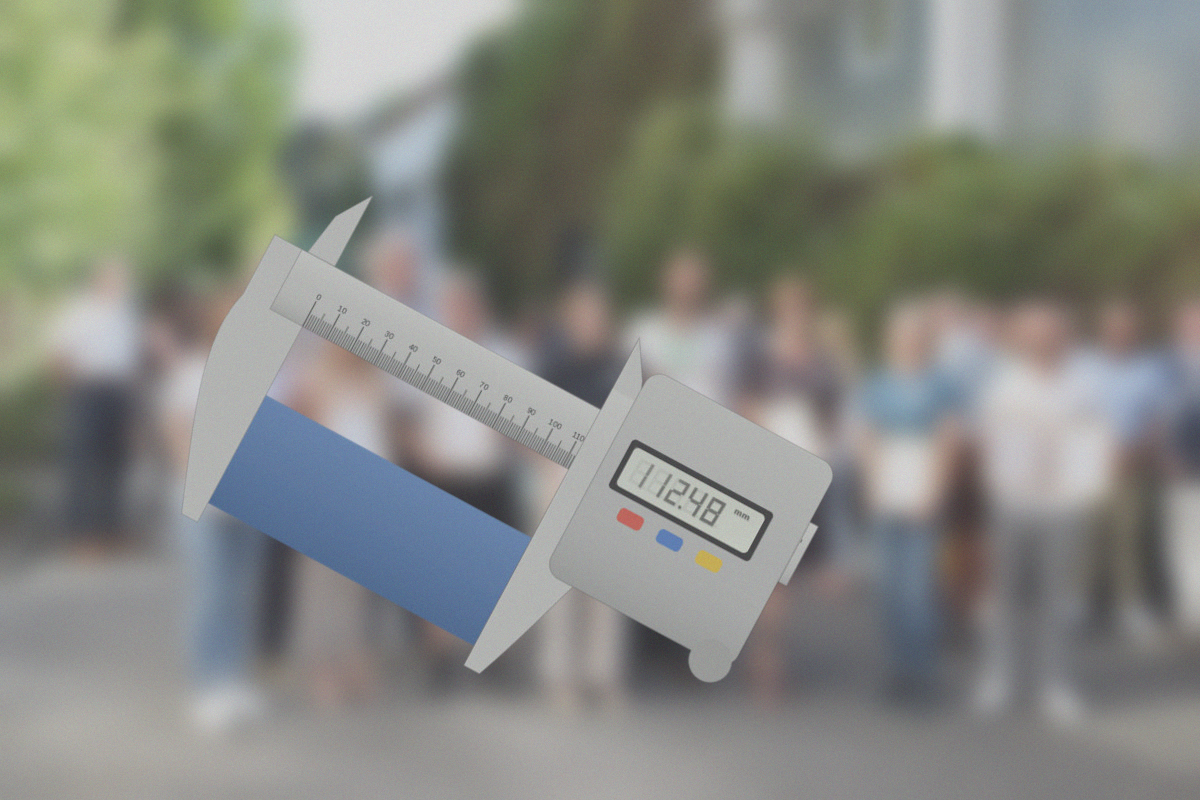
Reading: 112.48 mm
